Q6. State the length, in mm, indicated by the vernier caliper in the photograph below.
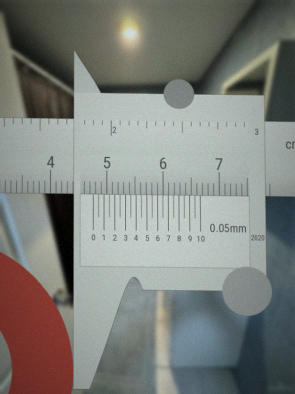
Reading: 47.6 mm
